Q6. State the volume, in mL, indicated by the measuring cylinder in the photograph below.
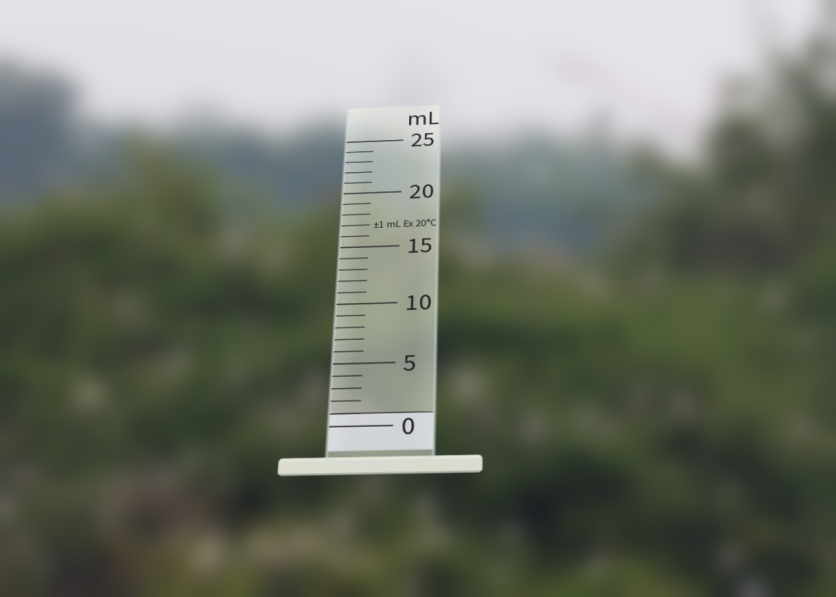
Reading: 1 mL
